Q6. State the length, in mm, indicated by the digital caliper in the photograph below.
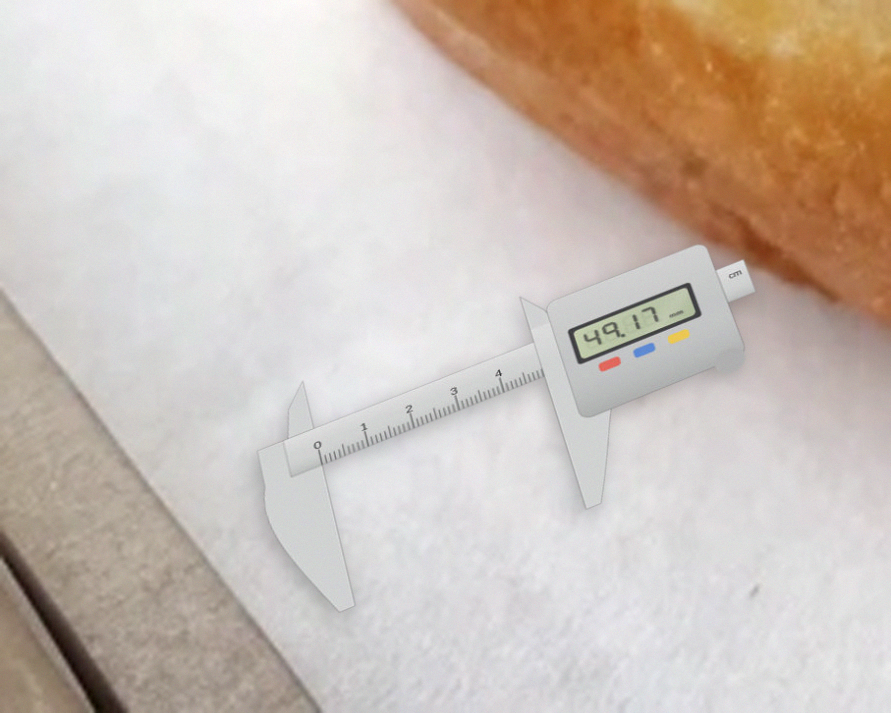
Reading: 49.17 mm
